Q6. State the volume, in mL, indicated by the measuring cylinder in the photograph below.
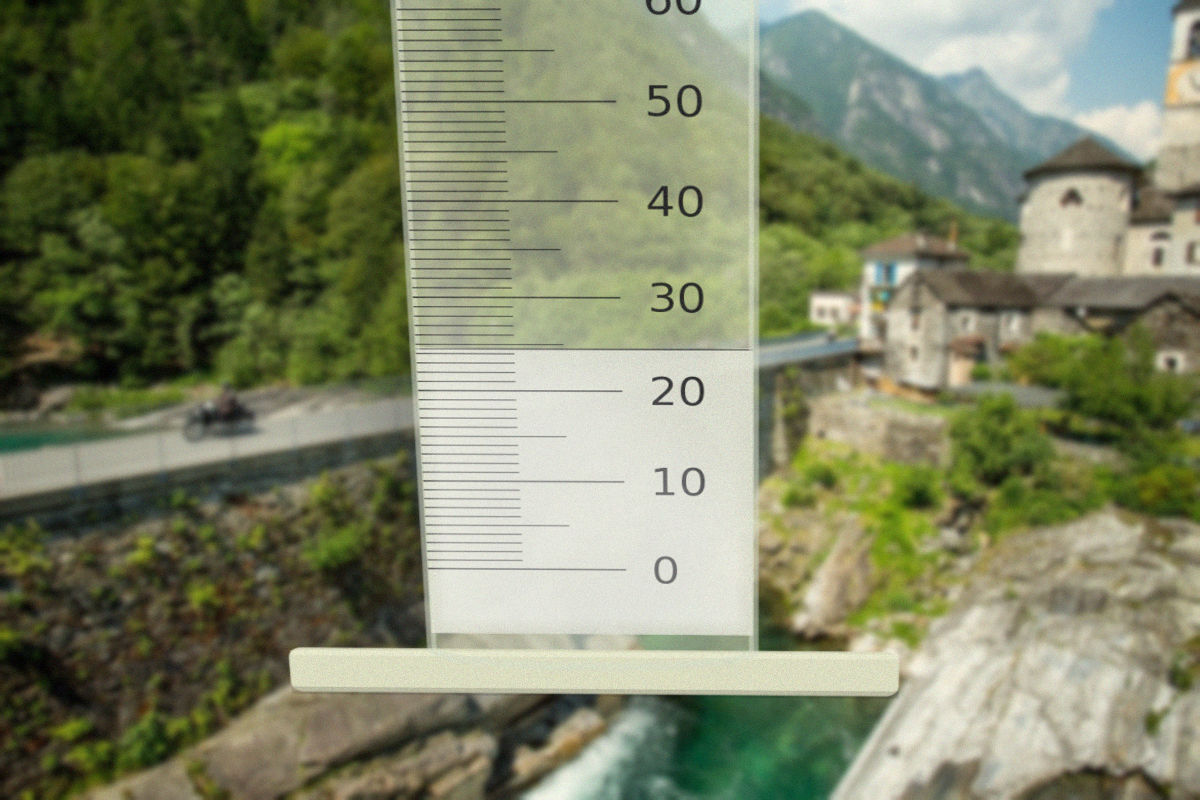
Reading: 24.5 mL
